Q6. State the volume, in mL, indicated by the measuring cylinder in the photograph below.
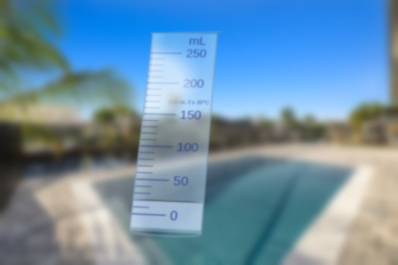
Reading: 20 mL
